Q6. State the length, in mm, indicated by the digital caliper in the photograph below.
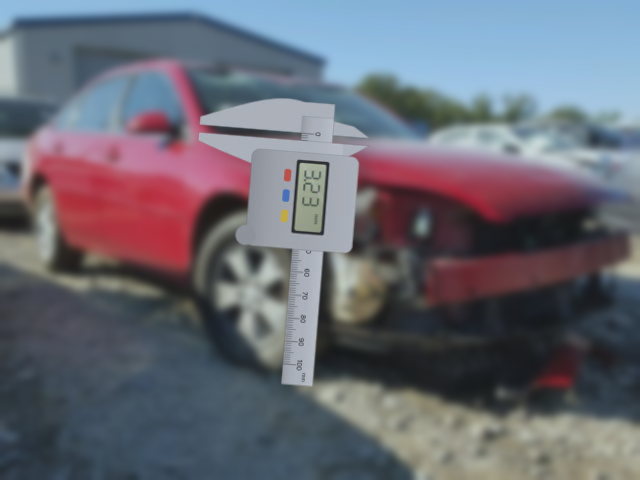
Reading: 3.23 mm
